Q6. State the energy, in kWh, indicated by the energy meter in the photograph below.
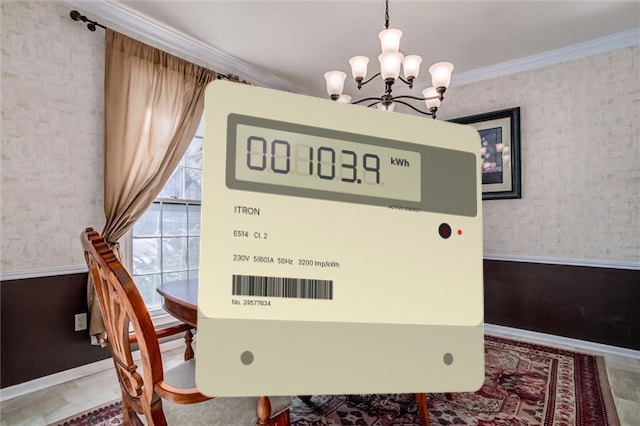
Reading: 103.9 kWh
